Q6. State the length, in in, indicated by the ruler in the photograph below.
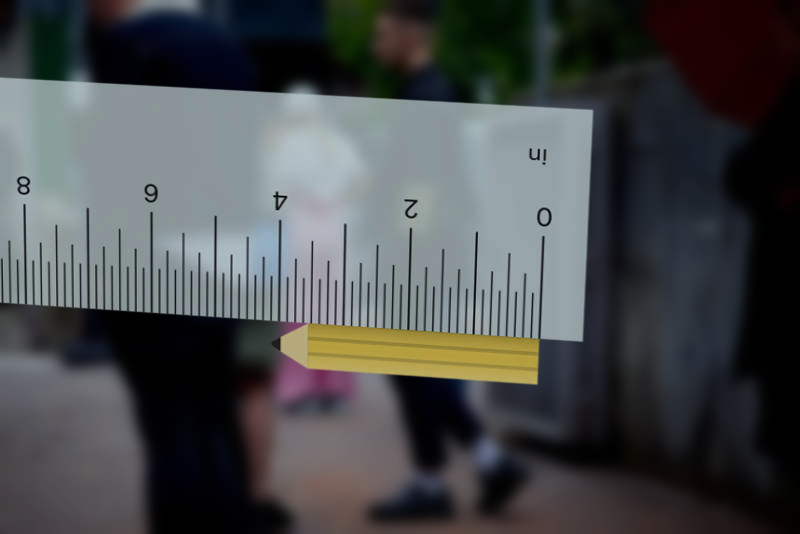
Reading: 4.125 in
